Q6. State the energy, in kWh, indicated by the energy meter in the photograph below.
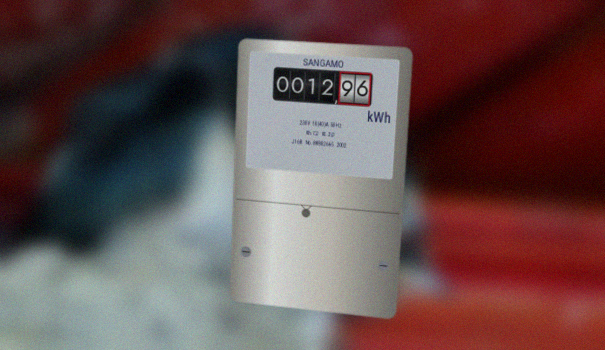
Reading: 12.96 kWh
